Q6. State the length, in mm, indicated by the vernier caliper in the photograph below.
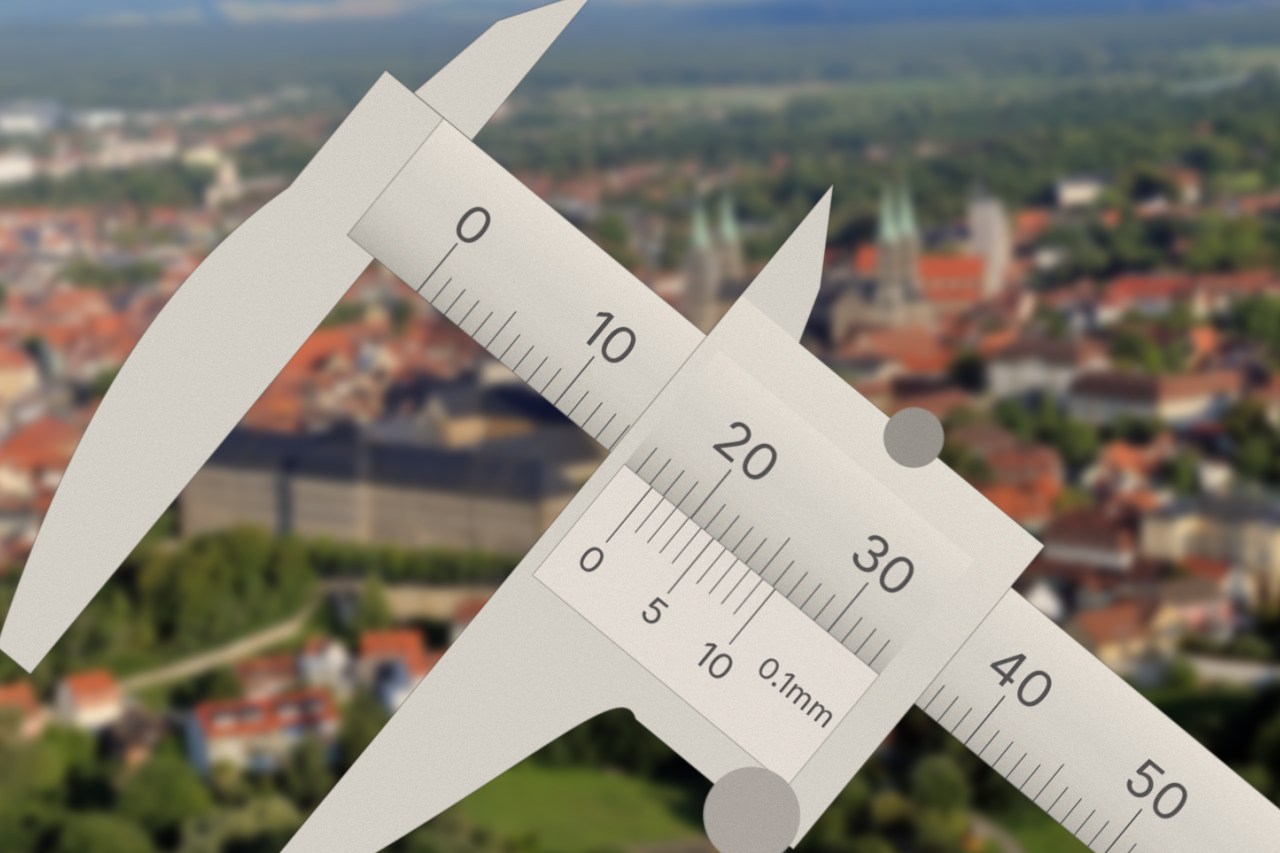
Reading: 17.2 mm
